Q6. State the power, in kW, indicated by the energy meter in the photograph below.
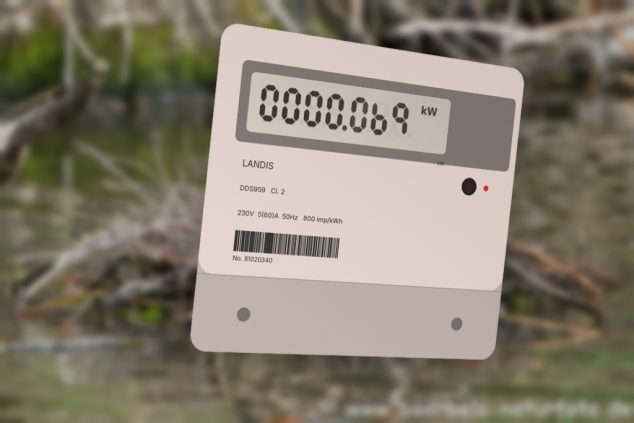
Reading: 0.069 kW
